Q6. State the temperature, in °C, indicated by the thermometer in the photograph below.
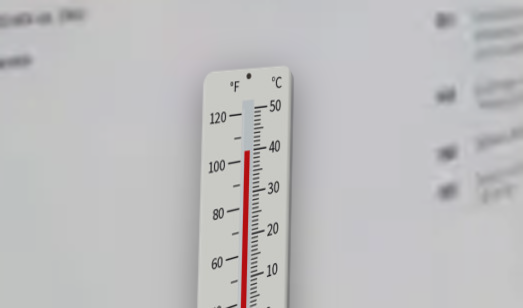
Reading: 40 °C
